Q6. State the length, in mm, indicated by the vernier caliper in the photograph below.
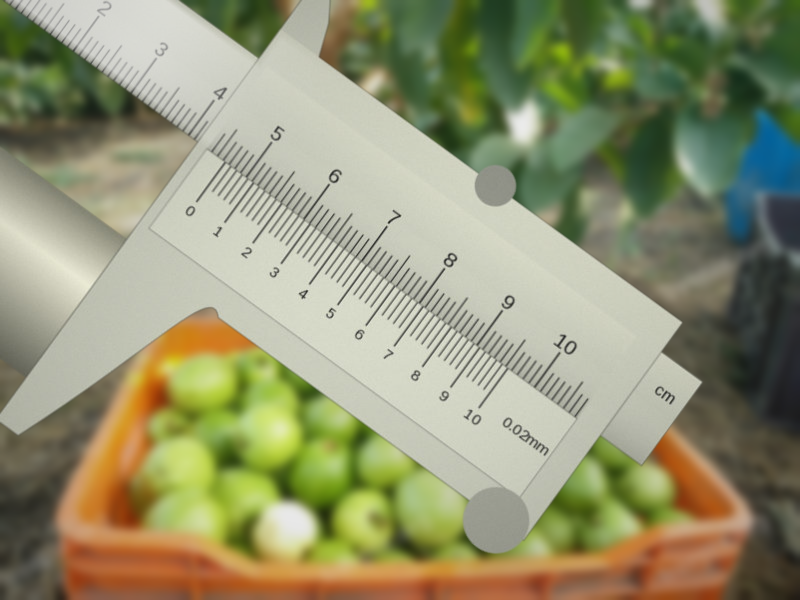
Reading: 46.4 mm
